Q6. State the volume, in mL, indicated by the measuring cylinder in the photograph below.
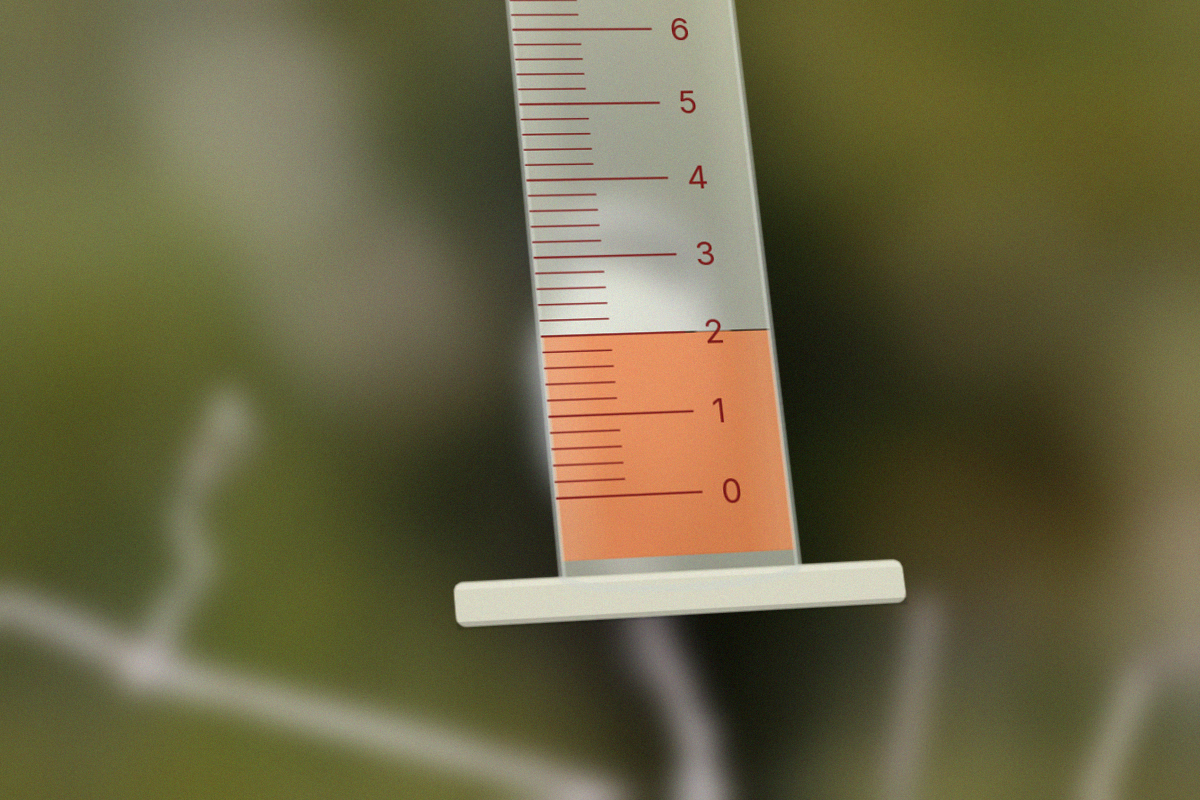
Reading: 2 mL
